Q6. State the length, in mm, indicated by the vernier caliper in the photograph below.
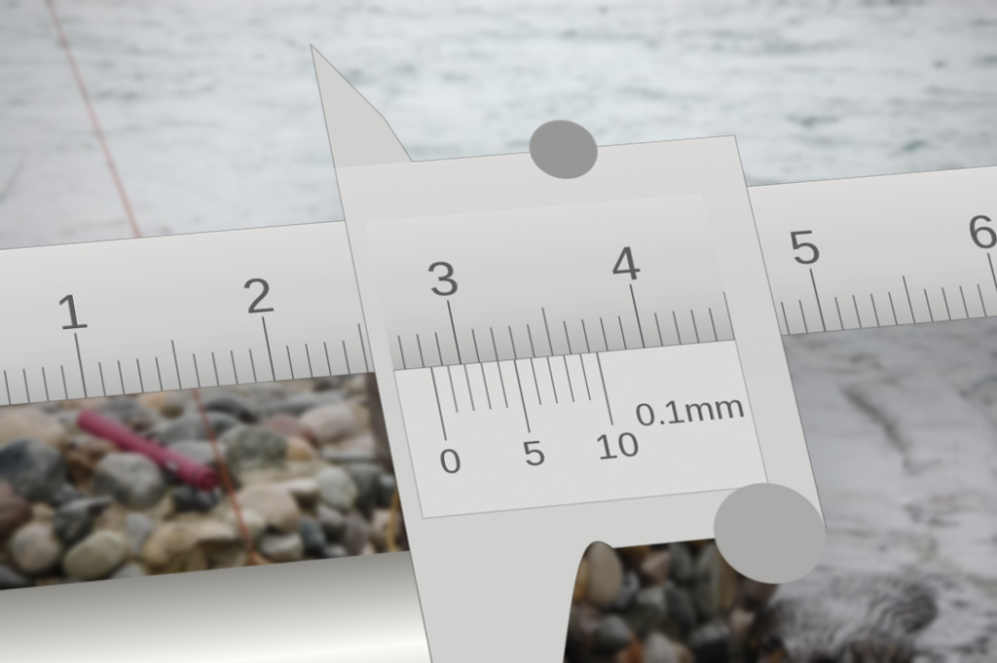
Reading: 28.4 mm
